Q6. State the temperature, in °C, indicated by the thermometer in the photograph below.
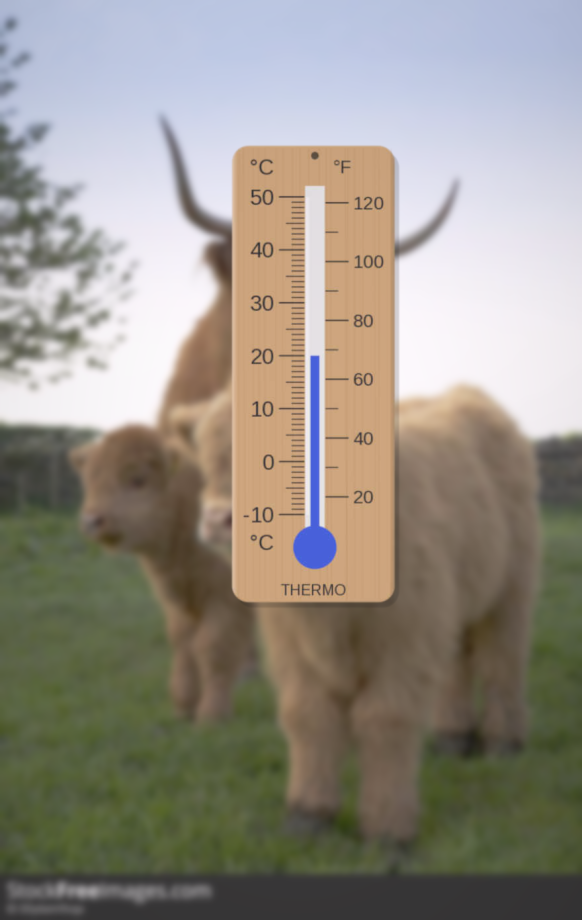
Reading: 20 °C
